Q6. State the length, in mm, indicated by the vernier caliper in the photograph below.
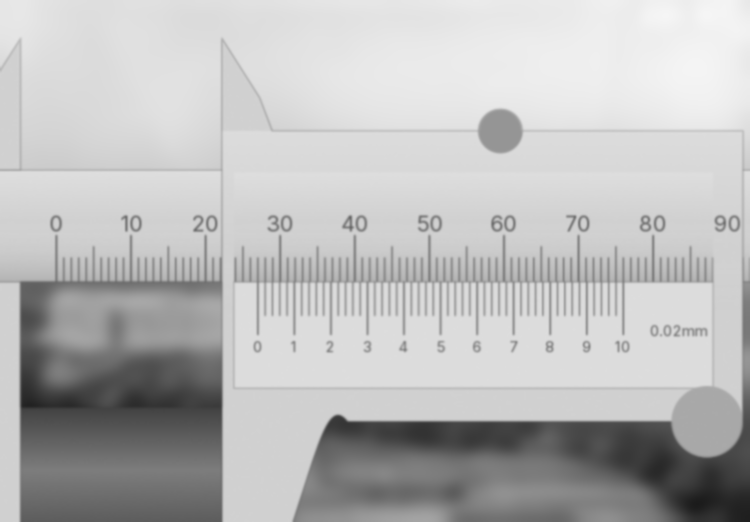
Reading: 27.0 mm
